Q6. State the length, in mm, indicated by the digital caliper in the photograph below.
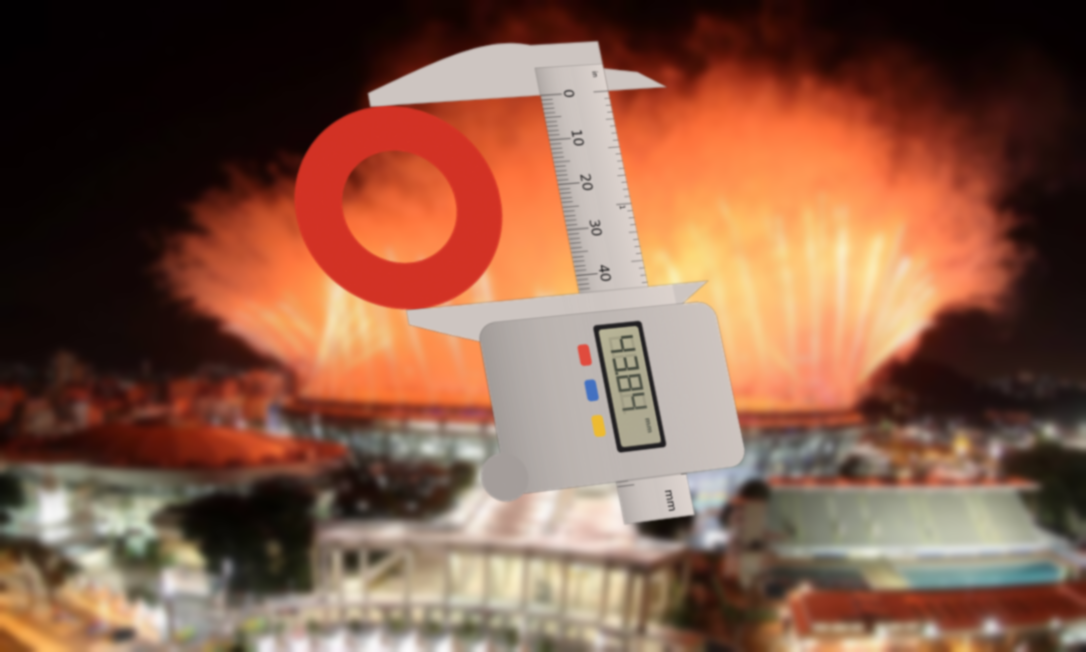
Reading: 43.84 mm
